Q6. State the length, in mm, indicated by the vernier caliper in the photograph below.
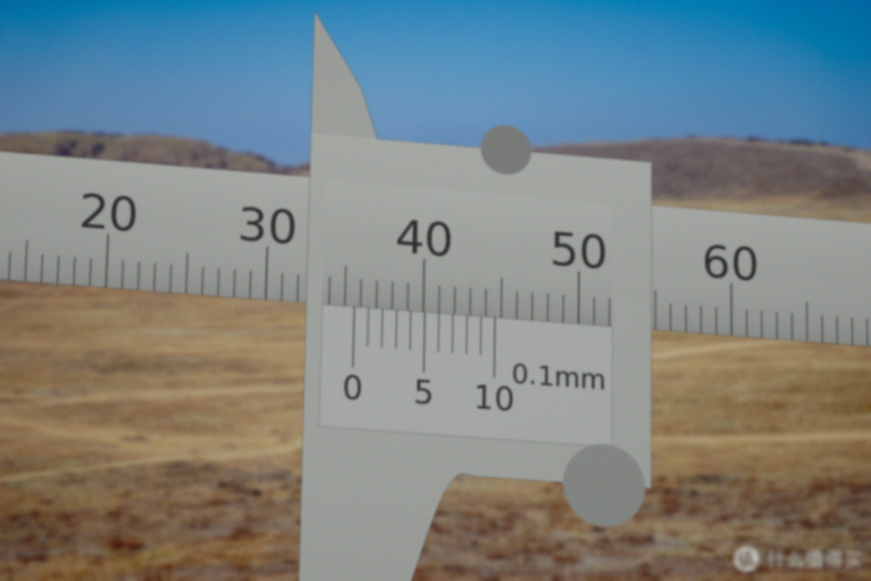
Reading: 35.6 mm
